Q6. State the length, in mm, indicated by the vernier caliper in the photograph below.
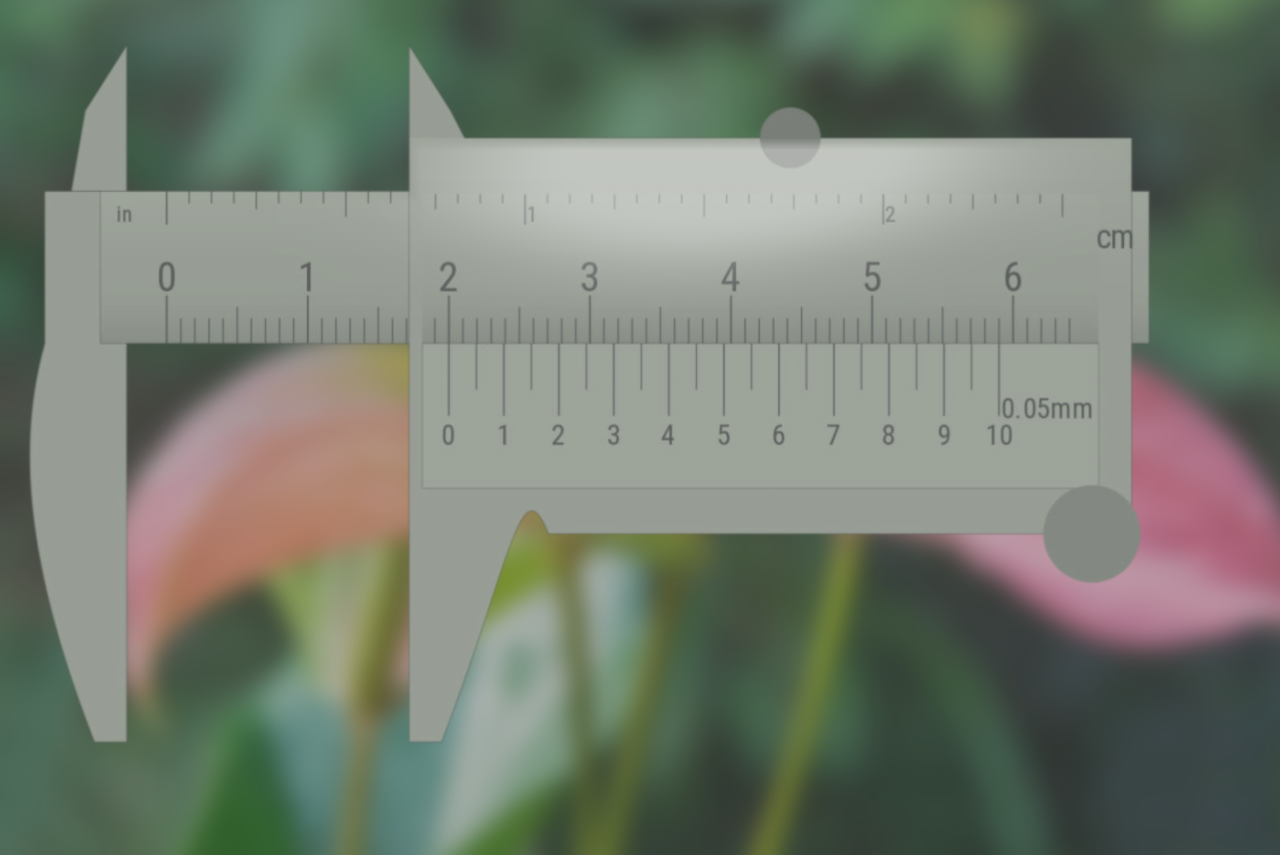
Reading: 20.0 mm
